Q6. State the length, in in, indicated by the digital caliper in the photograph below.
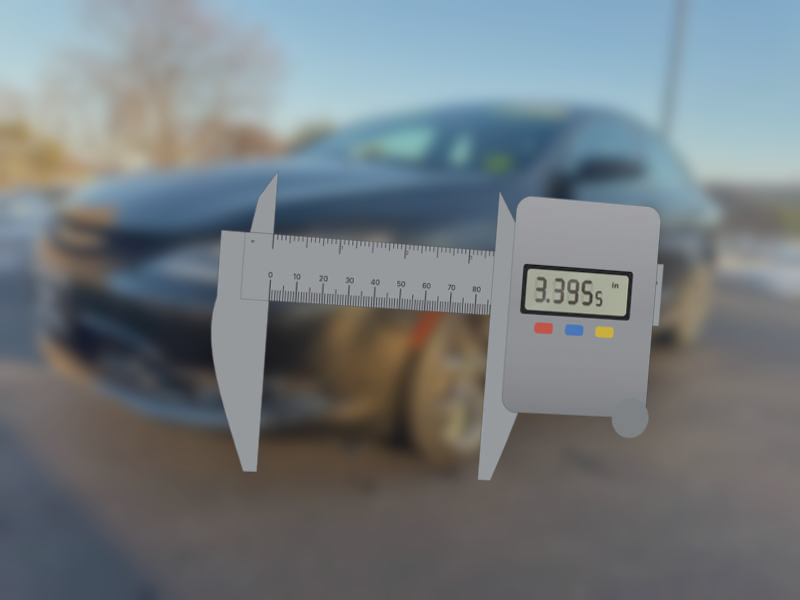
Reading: 3.3955 in
